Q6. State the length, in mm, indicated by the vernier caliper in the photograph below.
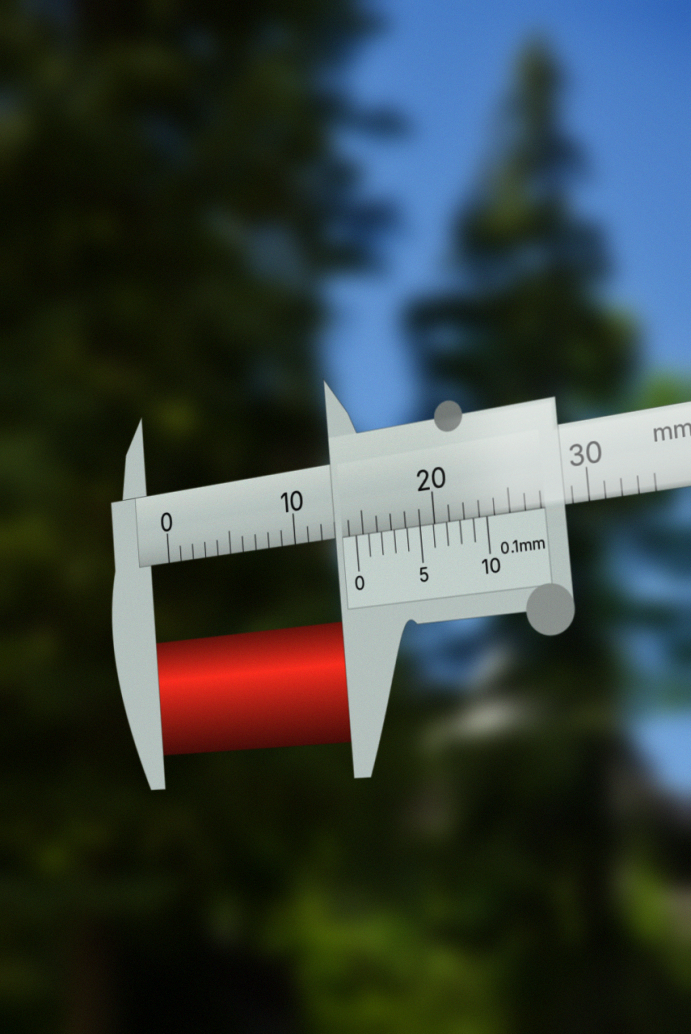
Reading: 14.5 mm
